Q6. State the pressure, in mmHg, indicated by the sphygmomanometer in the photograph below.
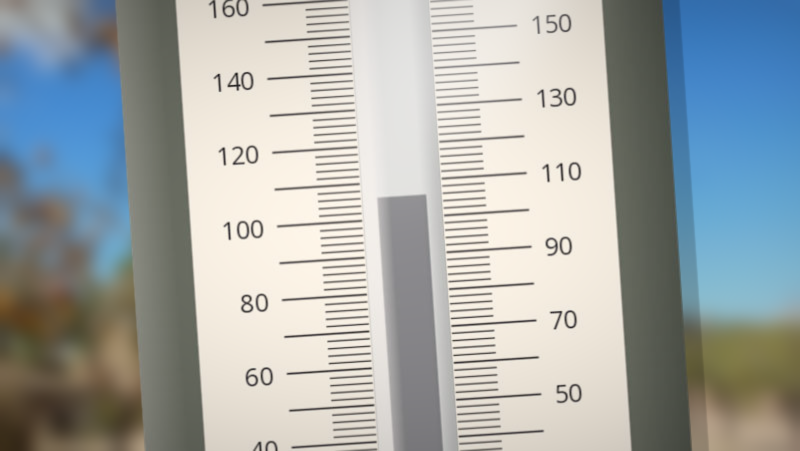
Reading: 106 mmHg
